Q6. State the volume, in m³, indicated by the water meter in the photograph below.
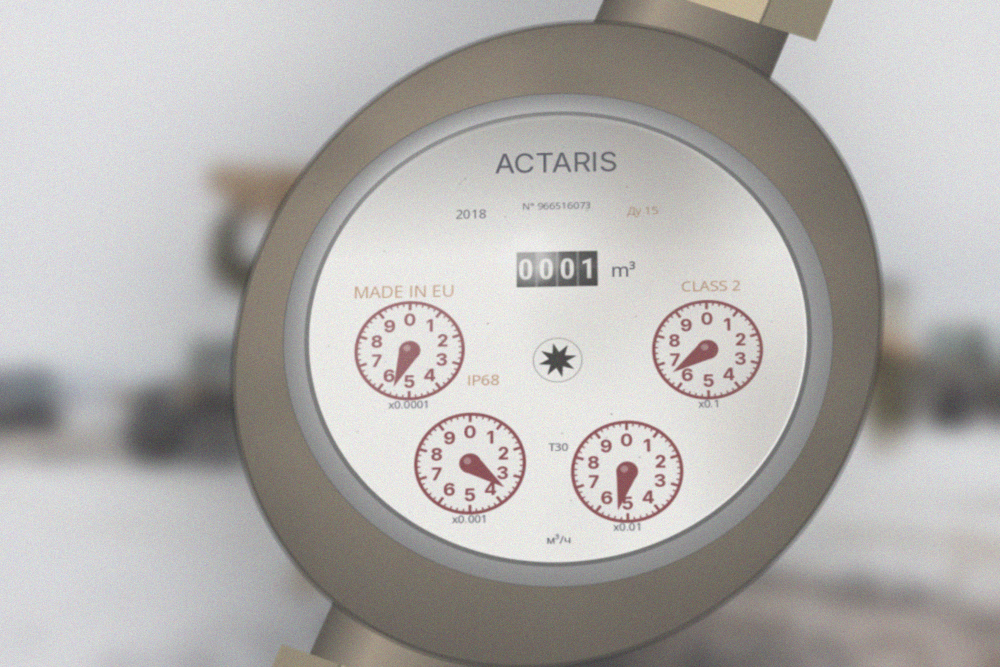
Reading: 1.6535 m³
